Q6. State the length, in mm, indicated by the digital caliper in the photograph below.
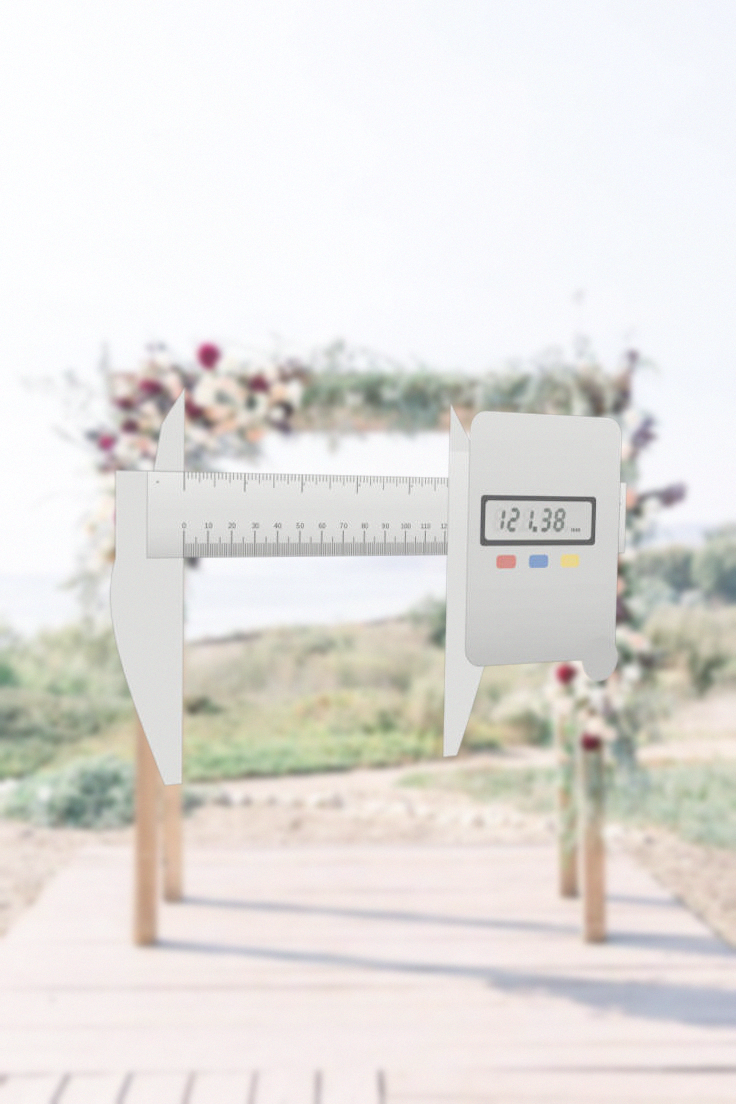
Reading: 121.38 mm
